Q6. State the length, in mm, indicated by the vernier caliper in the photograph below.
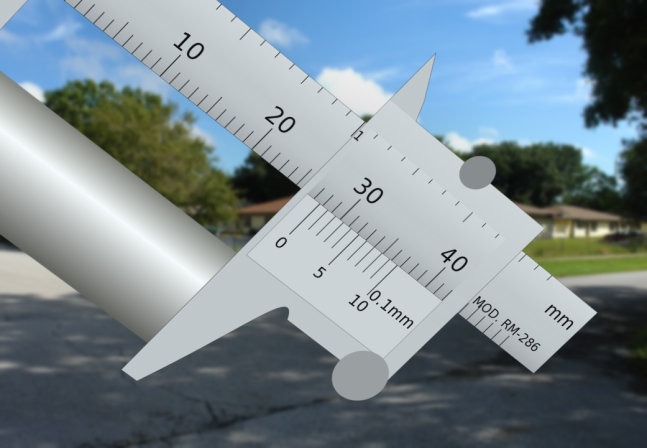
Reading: 27.7 mm
